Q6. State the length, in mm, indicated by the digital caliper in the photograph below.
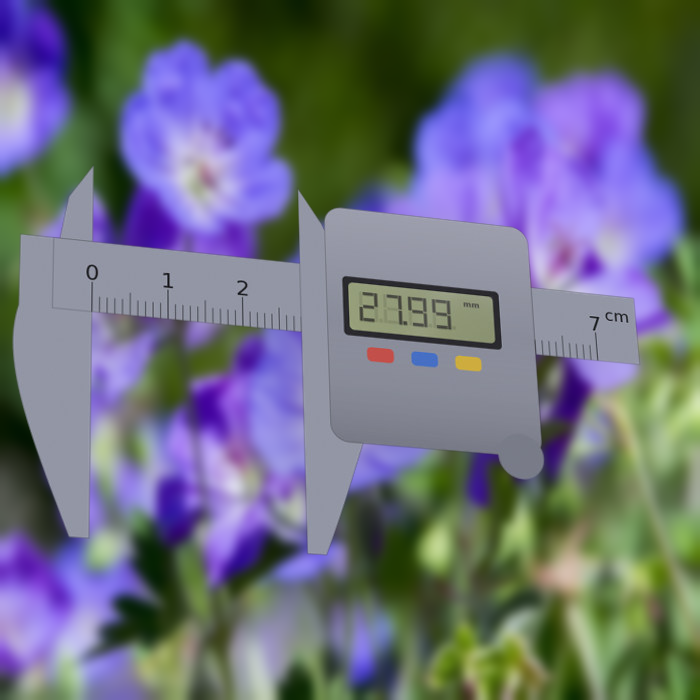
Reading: 27.99 mm
